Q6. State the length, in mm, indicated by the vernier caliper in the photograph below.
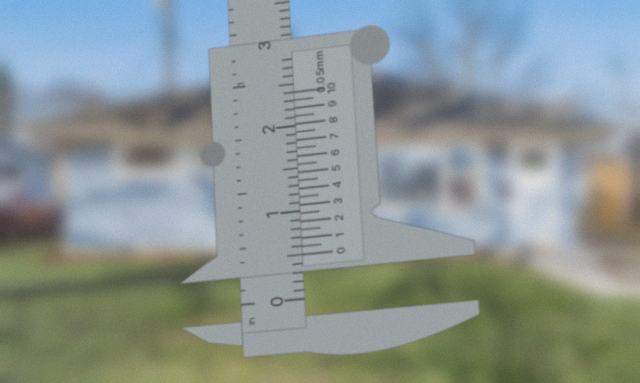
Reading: 5.0 mm
